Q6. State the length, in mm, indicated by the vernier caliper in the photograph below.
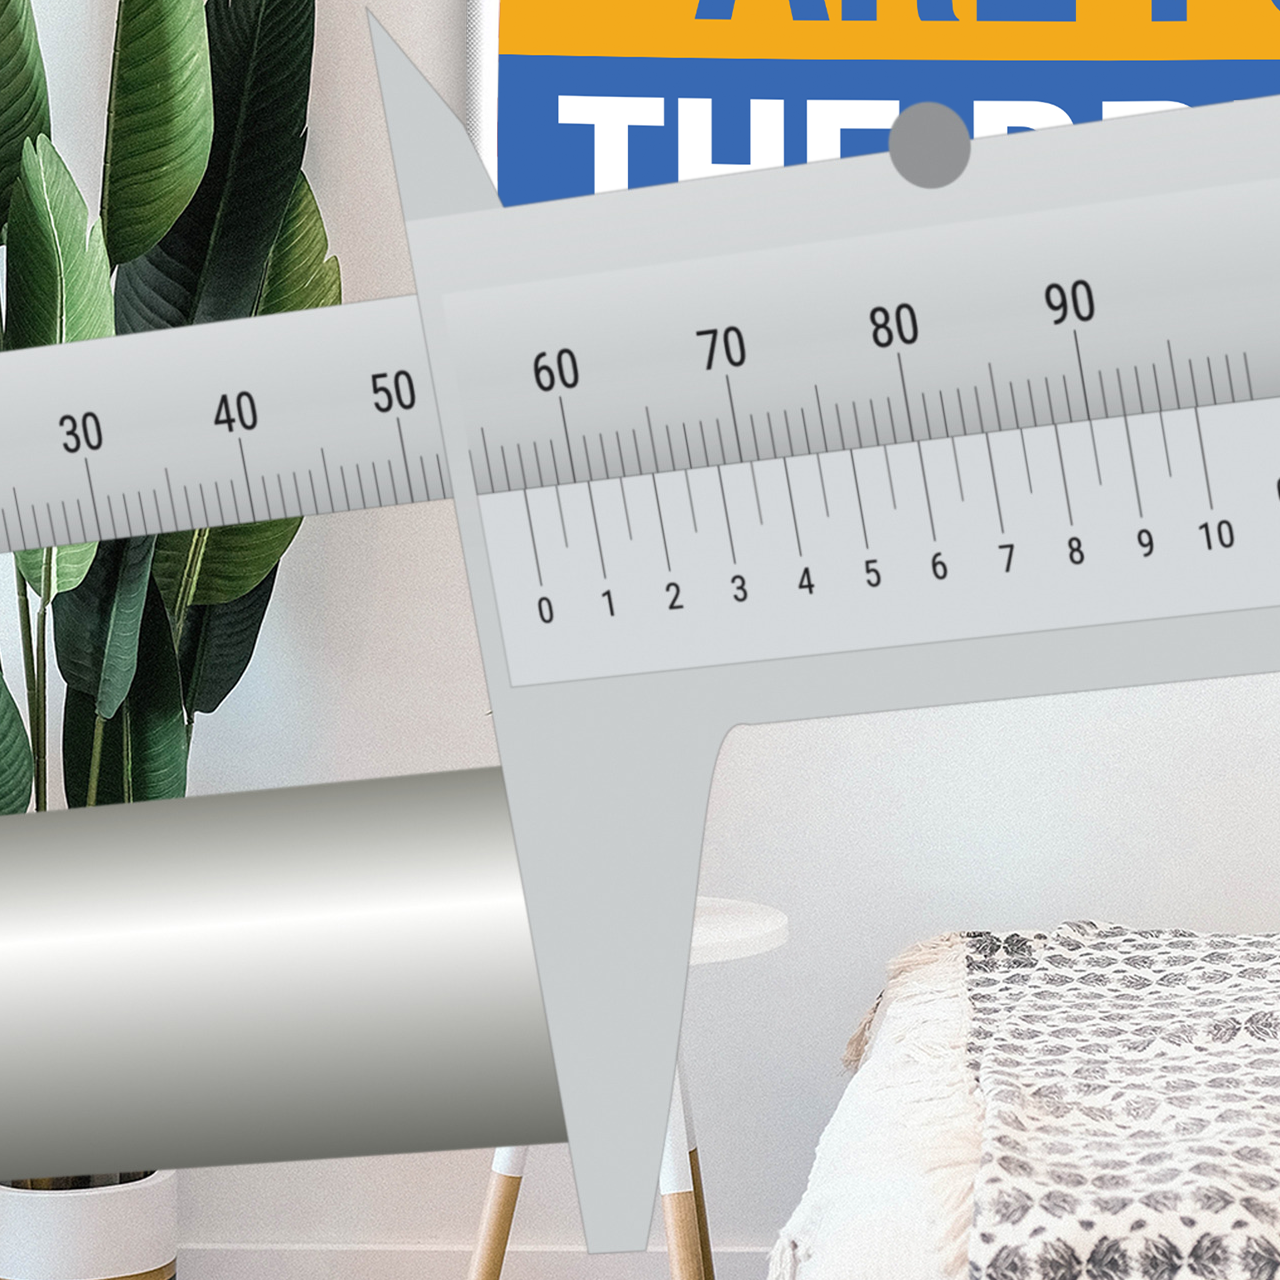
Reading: 56.9 mm
